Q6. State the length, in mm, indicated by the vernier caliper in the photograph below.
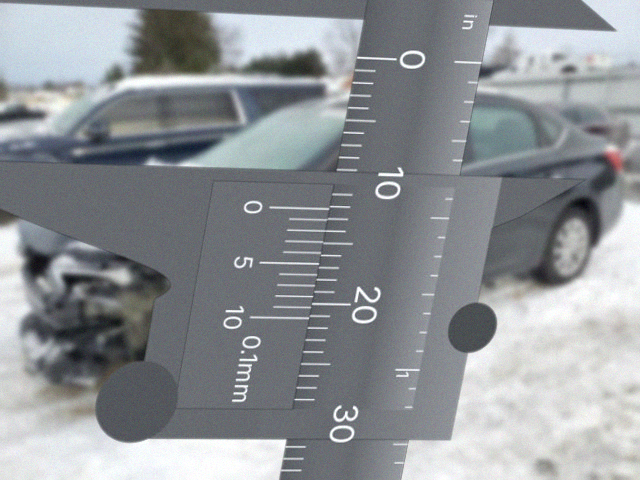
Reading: 12.2 mm
